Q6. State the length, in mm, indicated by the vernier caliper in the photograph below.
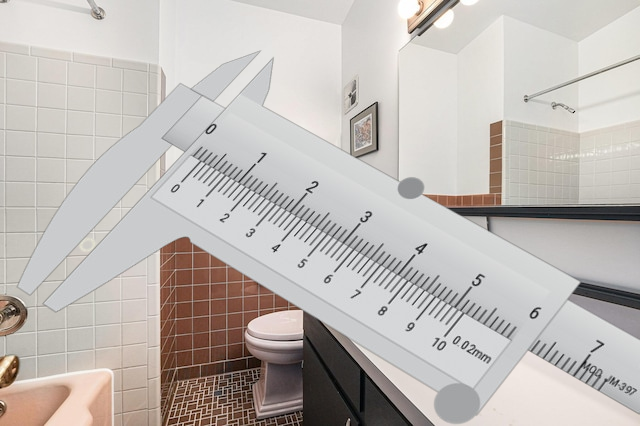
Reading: 2.6 mm
